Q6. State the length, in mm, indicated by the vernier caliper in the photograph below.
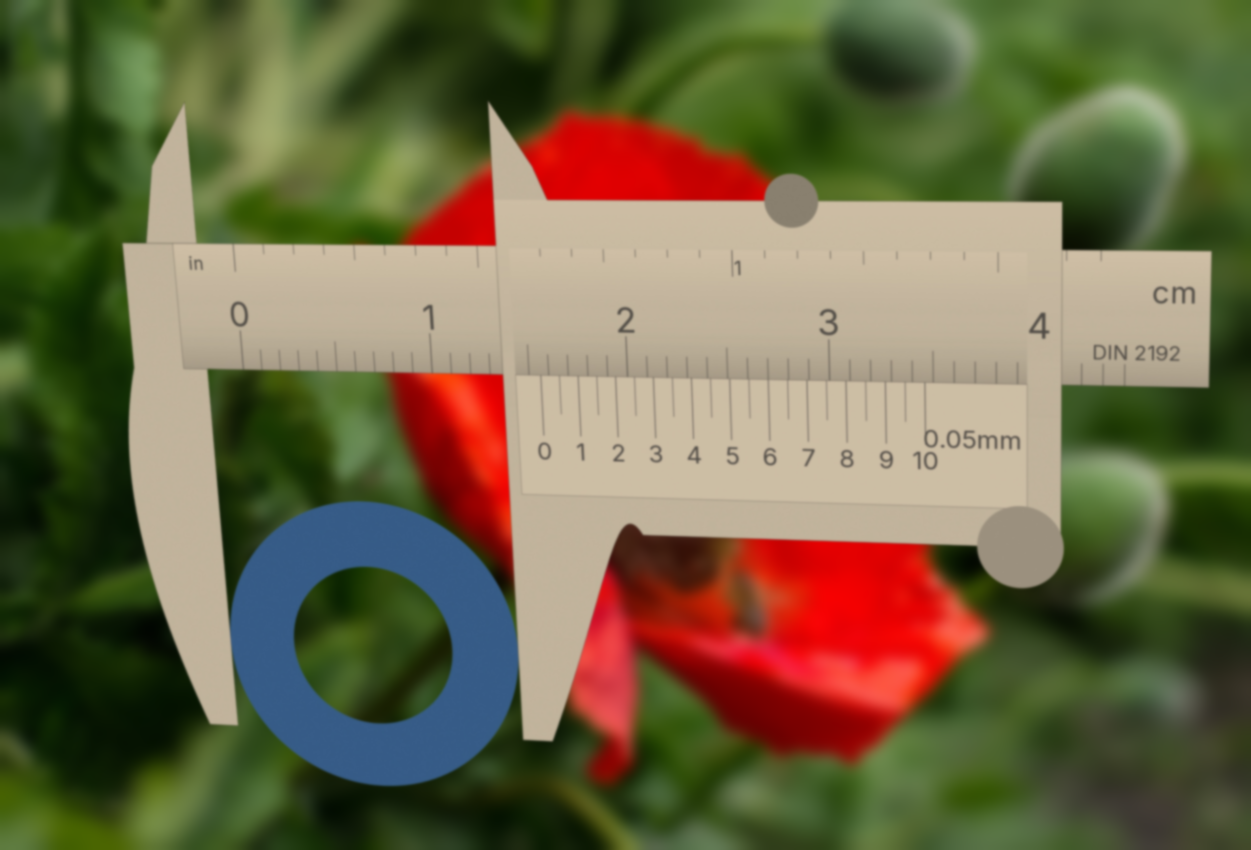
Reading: 15.6 mm
